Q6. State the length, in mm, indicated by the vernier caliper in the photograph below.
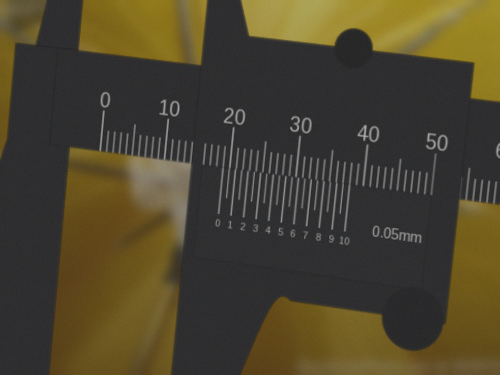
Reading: 19.0 mm
